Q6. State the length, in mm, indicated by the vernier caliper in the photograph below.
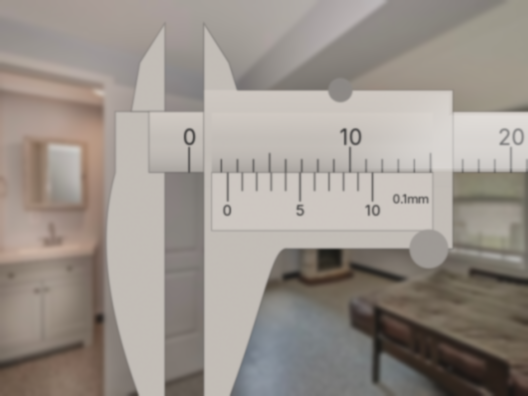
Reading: 2.4 mm
